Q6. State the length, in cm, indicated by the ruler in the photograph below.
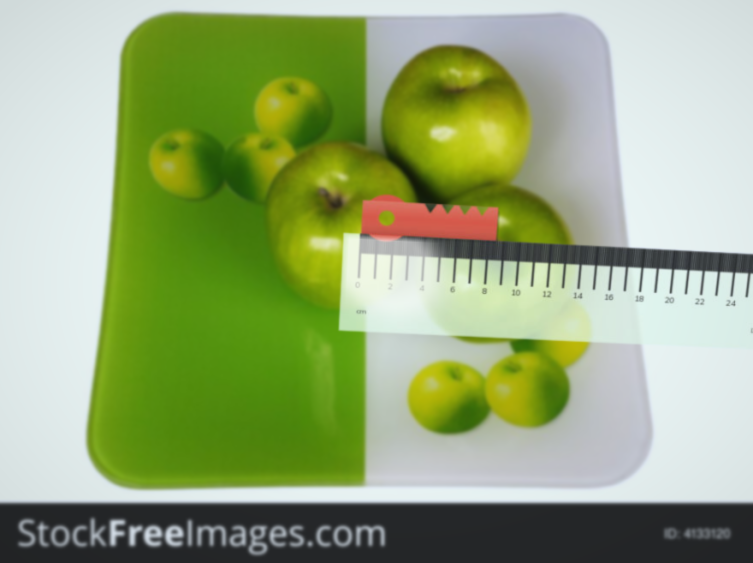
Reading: 8.5 cm
